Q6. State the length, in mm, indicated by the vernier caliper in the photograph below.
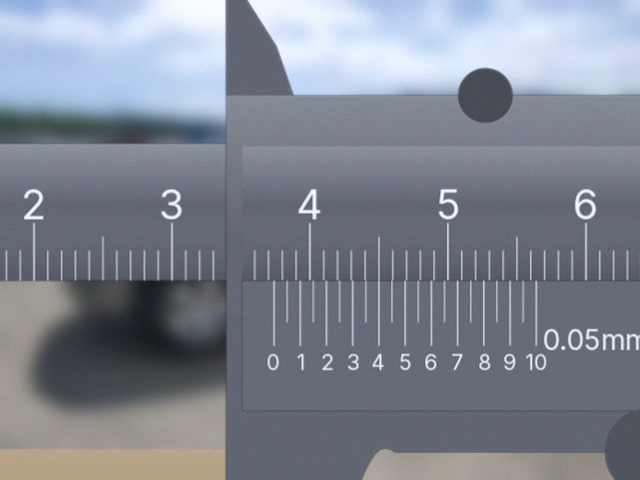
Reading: 37.4 mm
